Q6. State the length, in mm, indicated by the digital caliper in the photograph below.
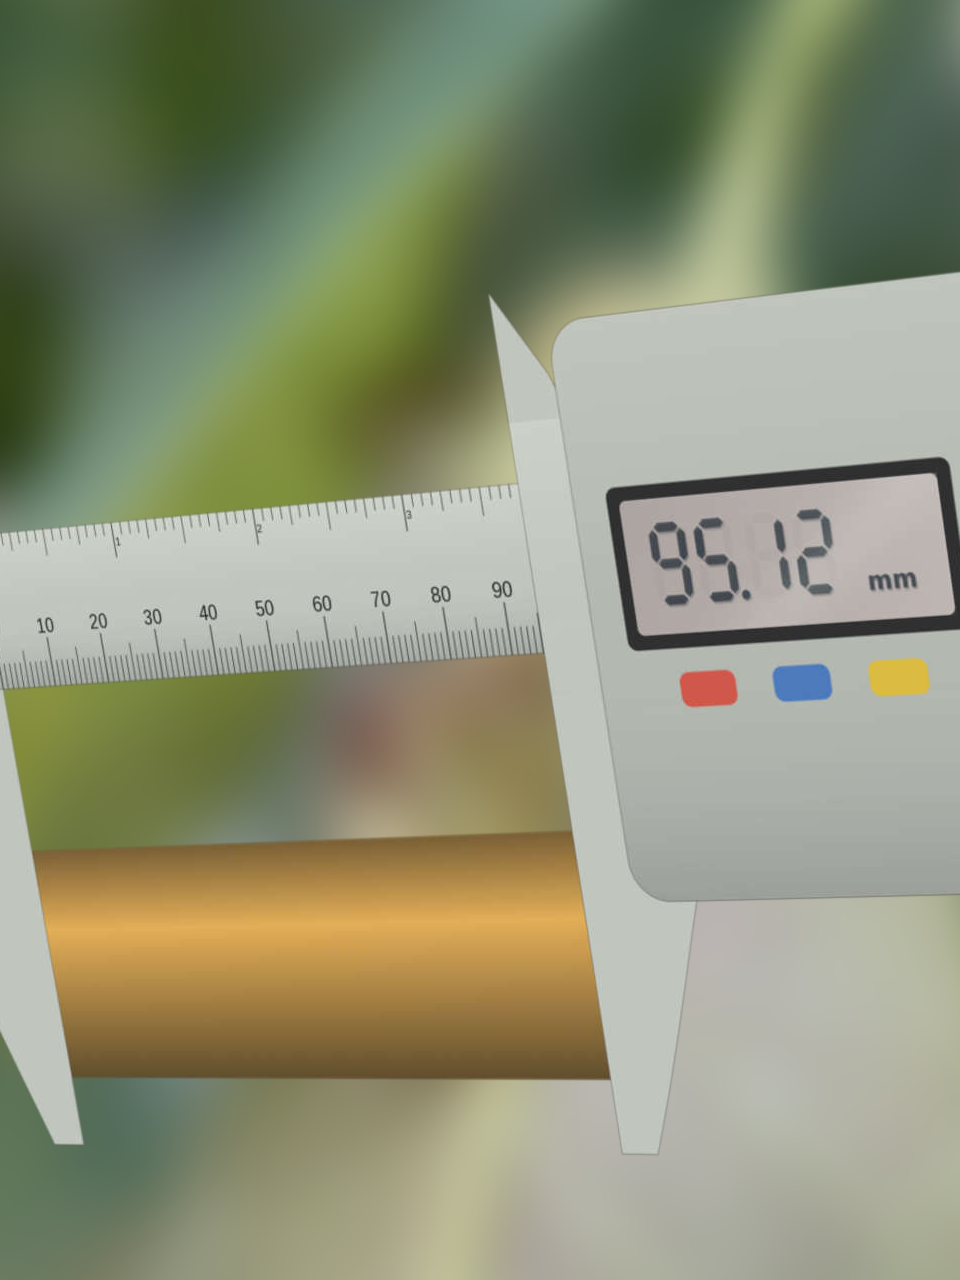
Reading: 95.12 mm
